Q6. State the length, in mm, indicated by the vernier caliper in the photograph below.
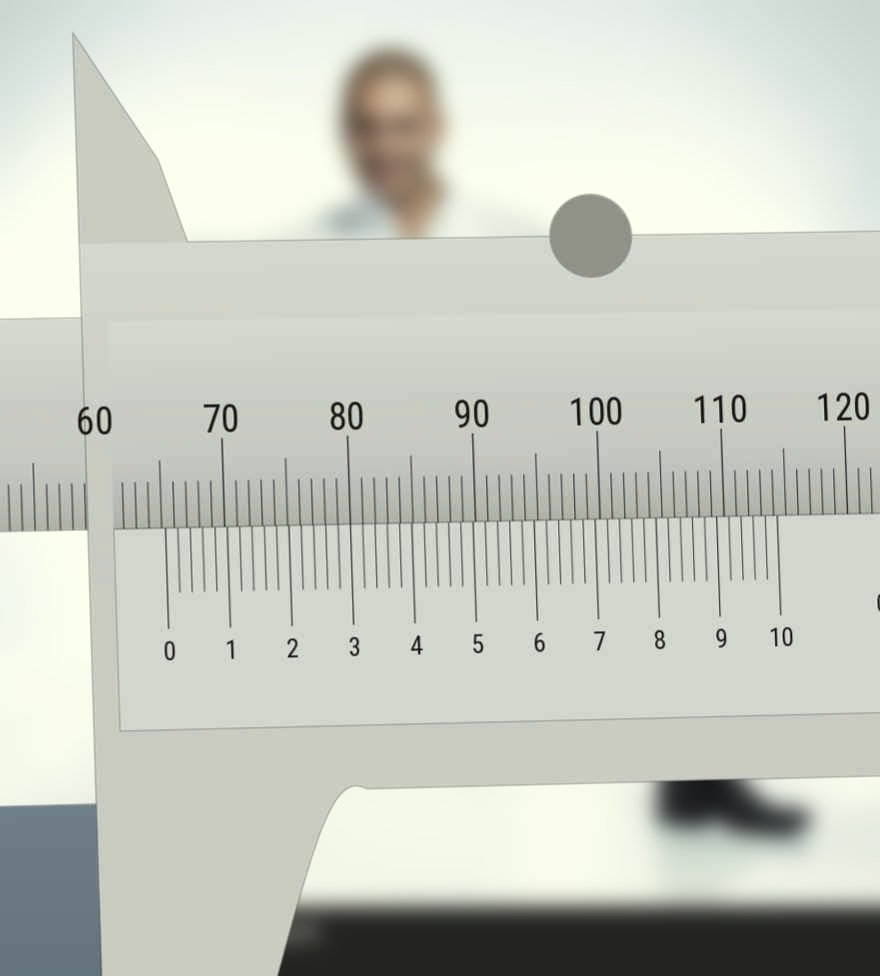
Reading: 65.3 mm
